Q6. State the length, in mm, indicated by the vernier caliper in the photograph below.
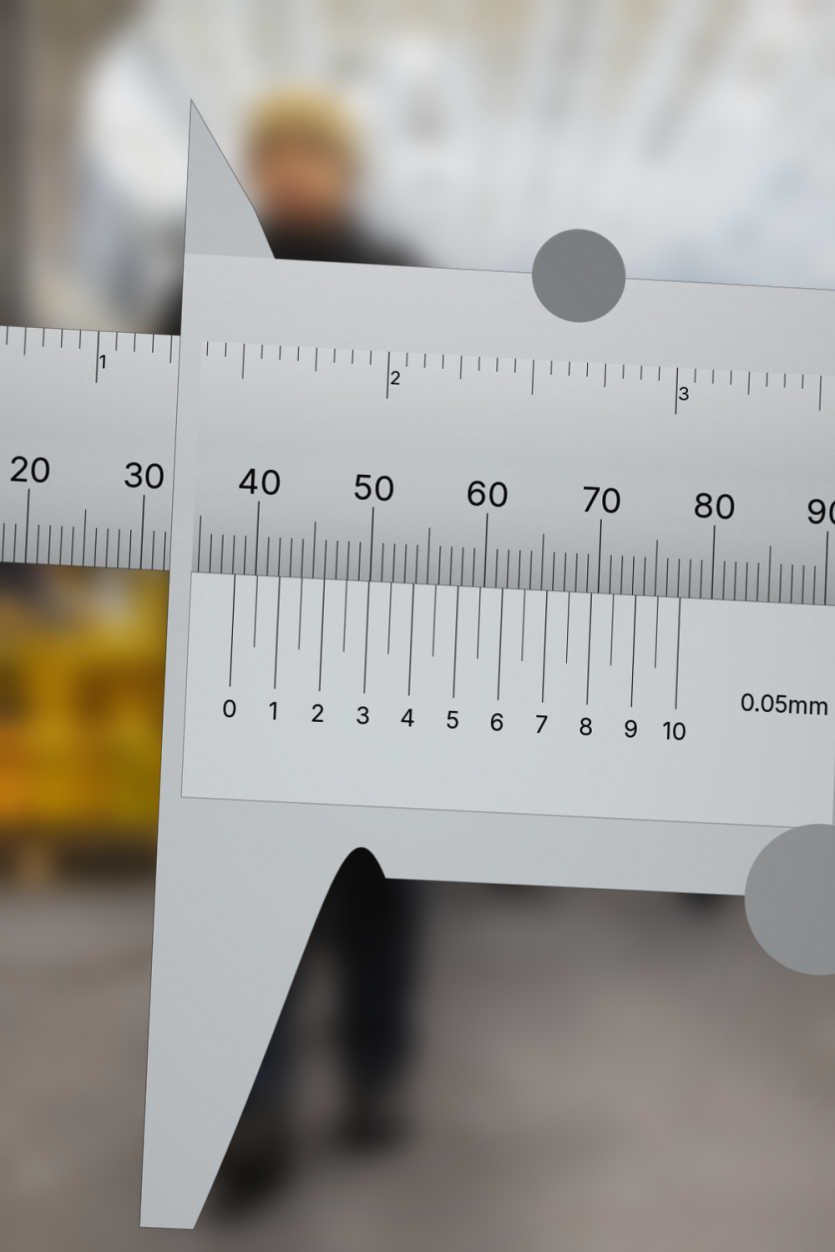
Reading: 38.2 mm
